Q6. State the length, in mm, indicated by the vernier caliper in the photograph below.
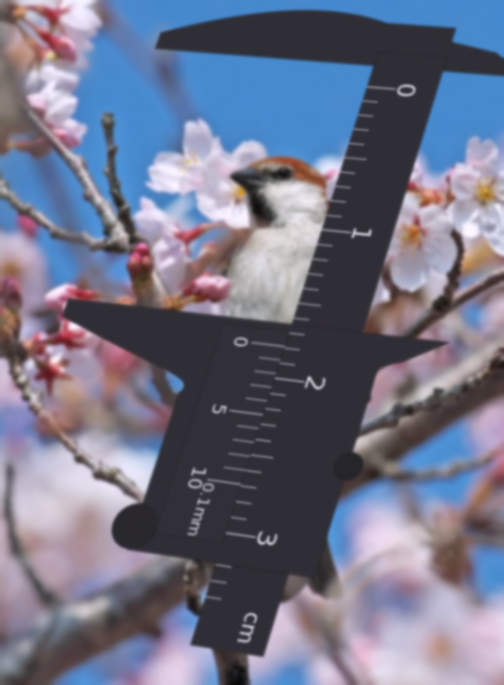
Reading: 17.9 mm
